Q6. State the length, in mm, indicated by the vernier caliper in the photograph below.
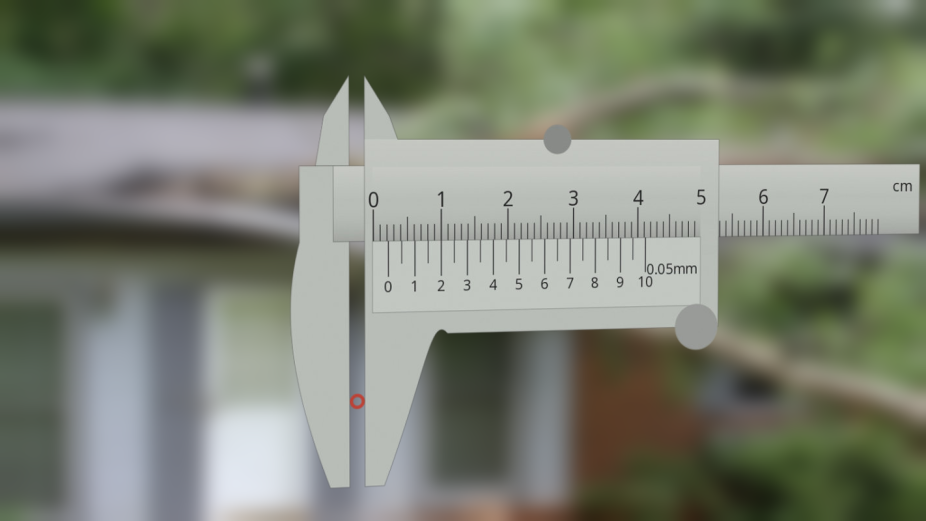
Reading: 2.2 mm
